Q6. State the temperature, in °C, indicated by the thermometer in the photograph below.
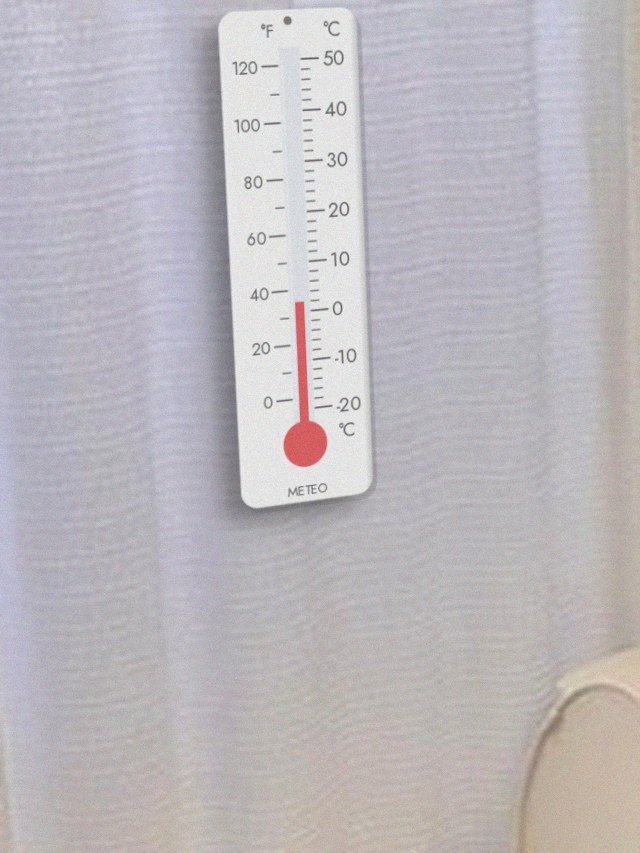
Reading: 2 °C
